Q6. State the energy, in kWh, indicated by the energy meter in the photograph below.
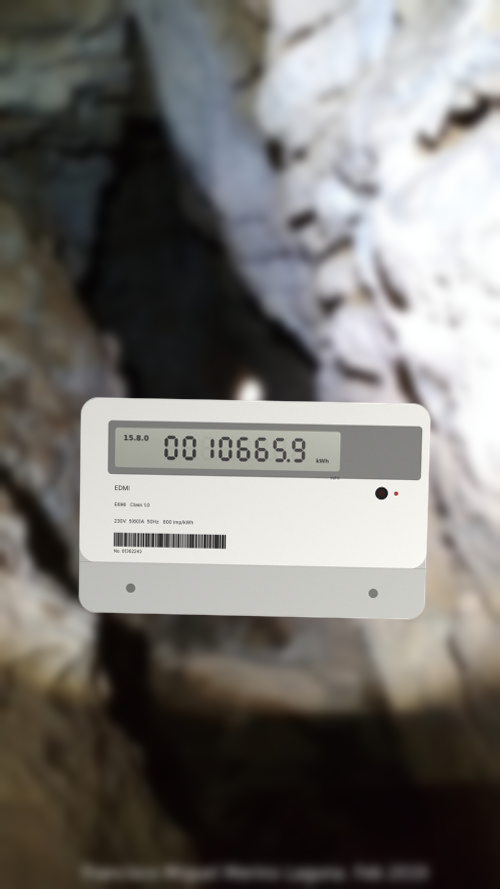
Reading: 10665.9 kWh
